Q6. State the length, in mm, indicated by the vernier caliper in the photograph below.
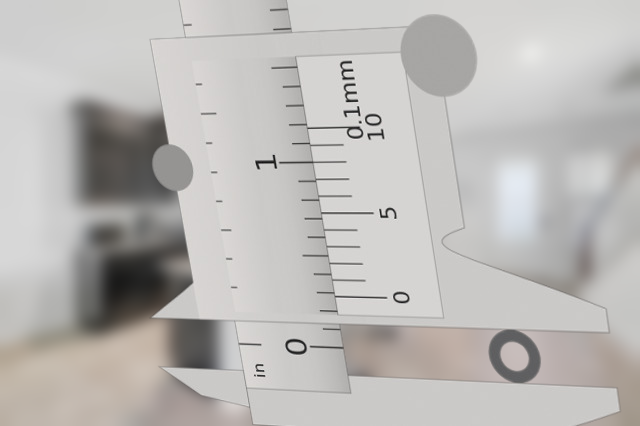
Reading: 2.8 mm
